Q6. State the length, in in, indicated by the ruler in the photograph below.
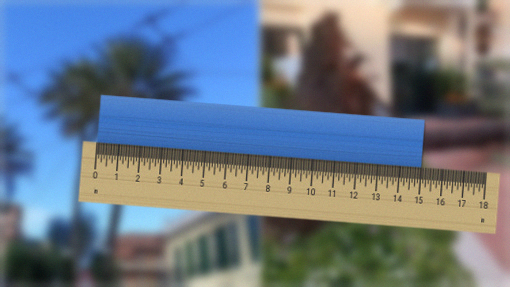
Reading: 15 in
